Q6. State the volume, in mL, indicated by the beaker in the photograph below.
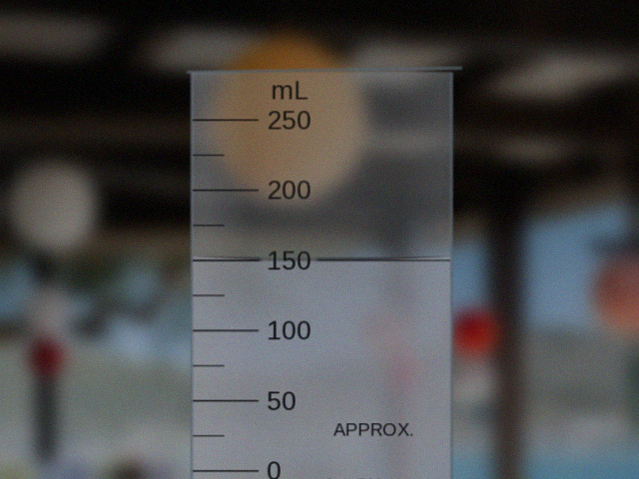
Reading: 150 mL
